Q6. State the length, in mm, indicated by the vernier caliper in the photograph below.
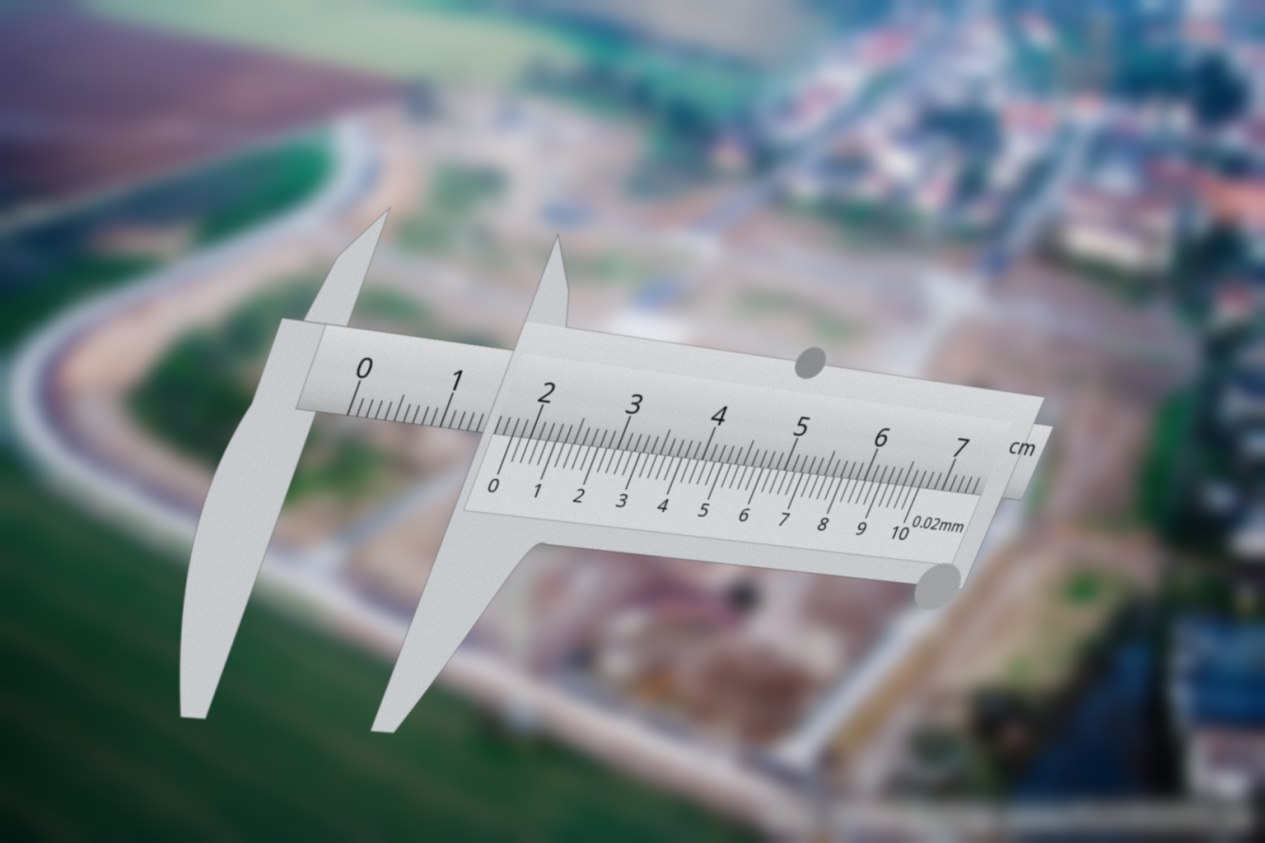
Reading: 18.0 mm
